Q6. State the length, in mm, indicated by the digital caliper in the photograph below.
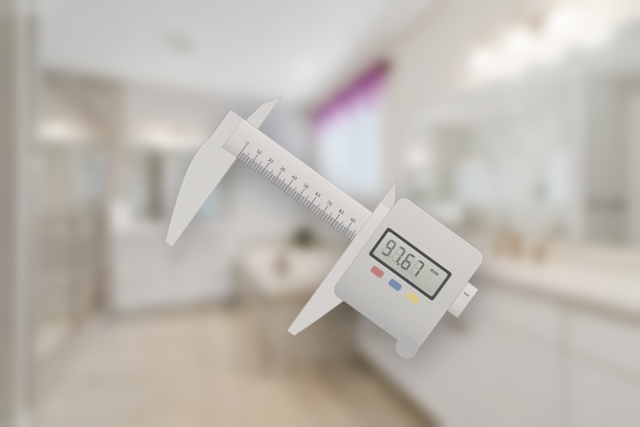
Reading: 97.67 mm
